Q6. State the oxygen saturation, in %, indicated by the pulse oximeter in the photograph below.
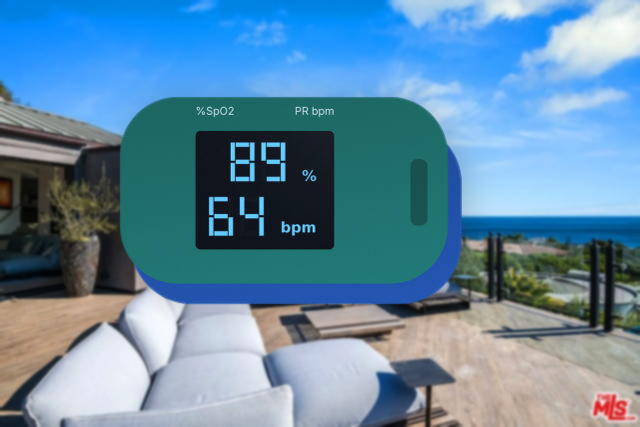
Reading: 89 %
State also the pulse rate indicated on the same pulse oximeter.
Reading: 64 bpm
